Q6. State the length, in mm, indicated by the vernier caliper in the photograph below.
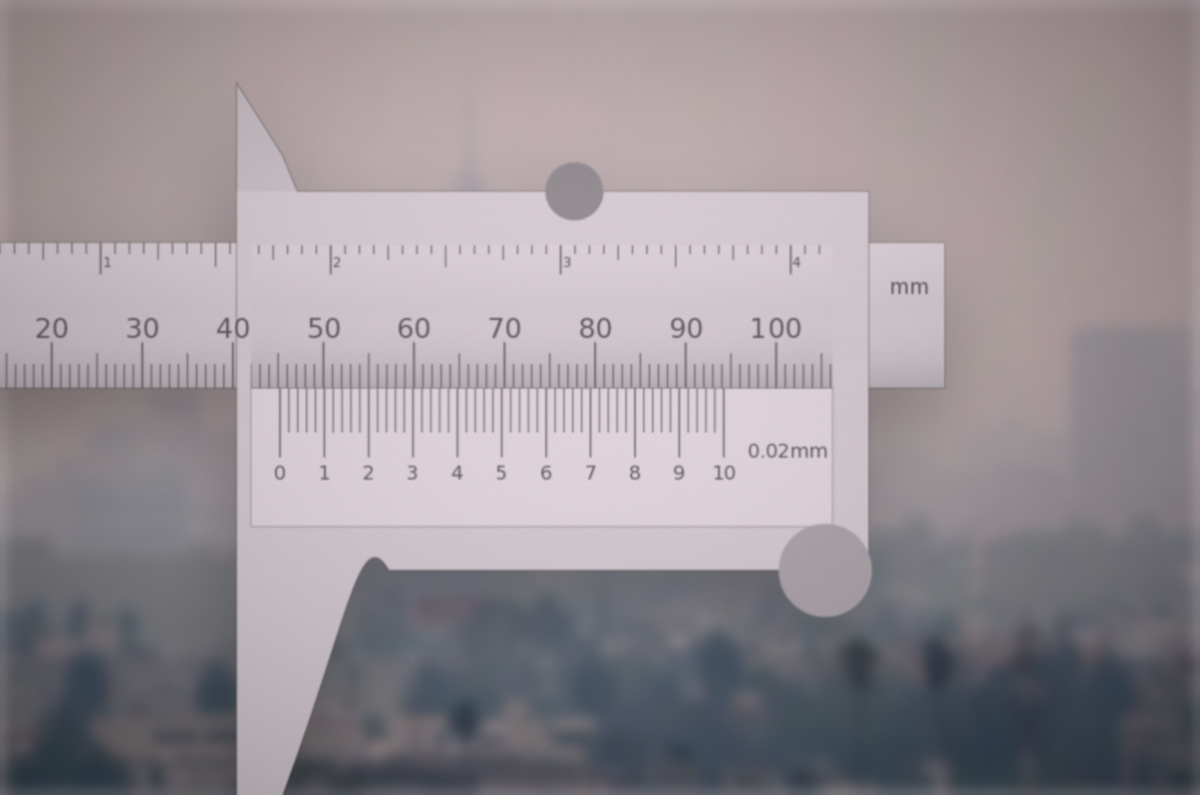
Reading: 45.2 mm
